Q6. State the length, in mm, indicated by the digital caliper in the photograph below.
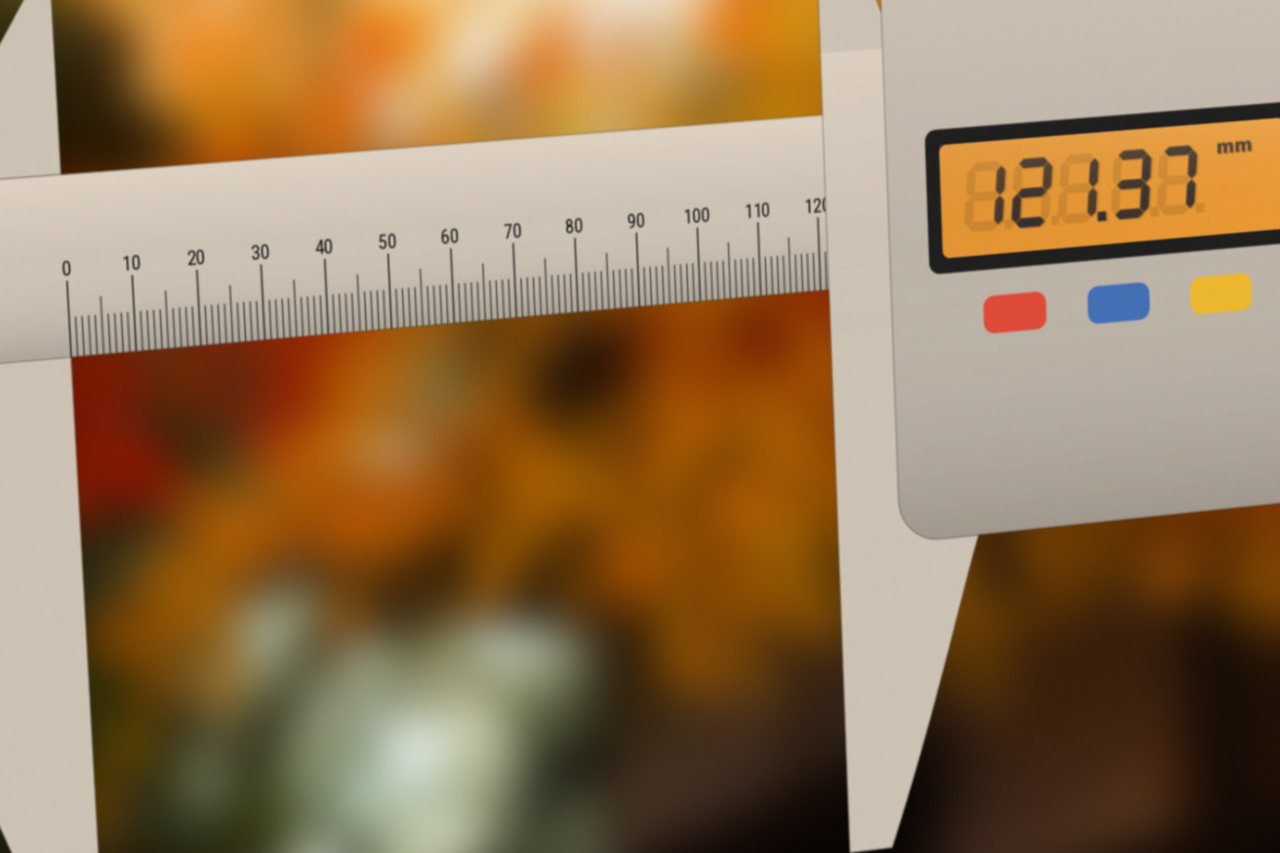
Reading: 121.37 mm
